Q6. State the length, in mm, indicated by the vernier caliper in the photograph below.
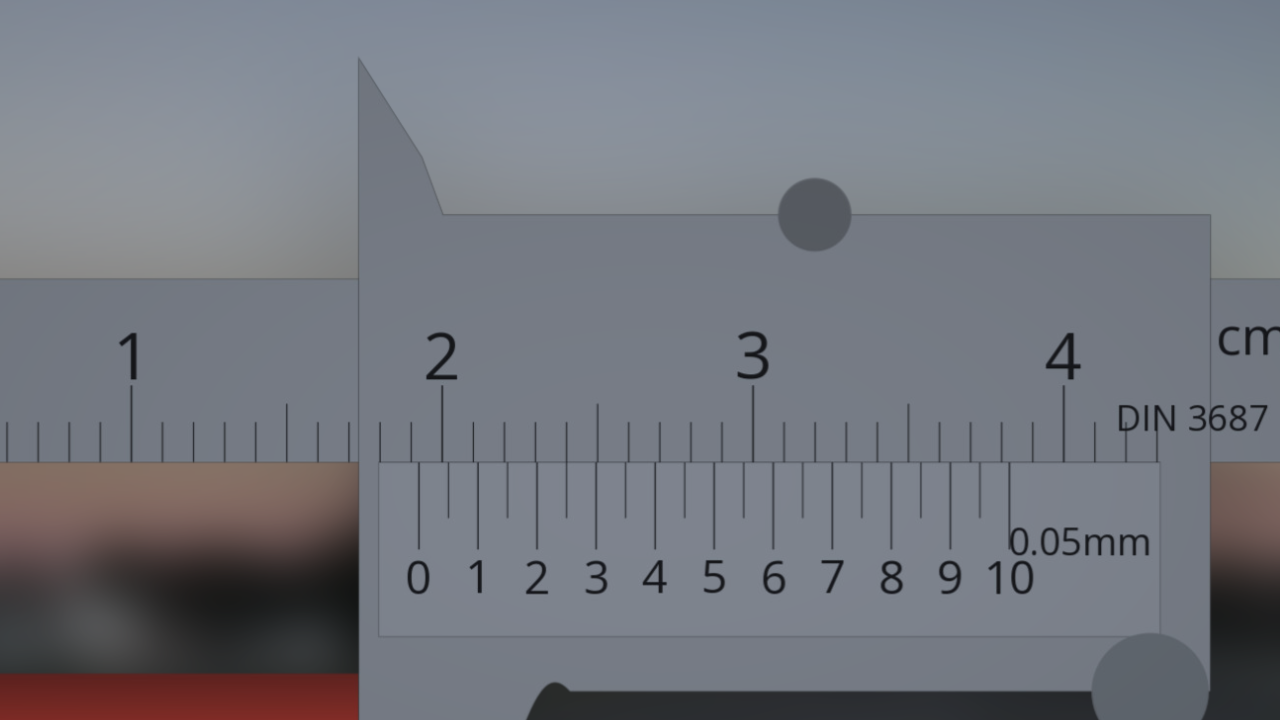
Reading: 19.25 mm
